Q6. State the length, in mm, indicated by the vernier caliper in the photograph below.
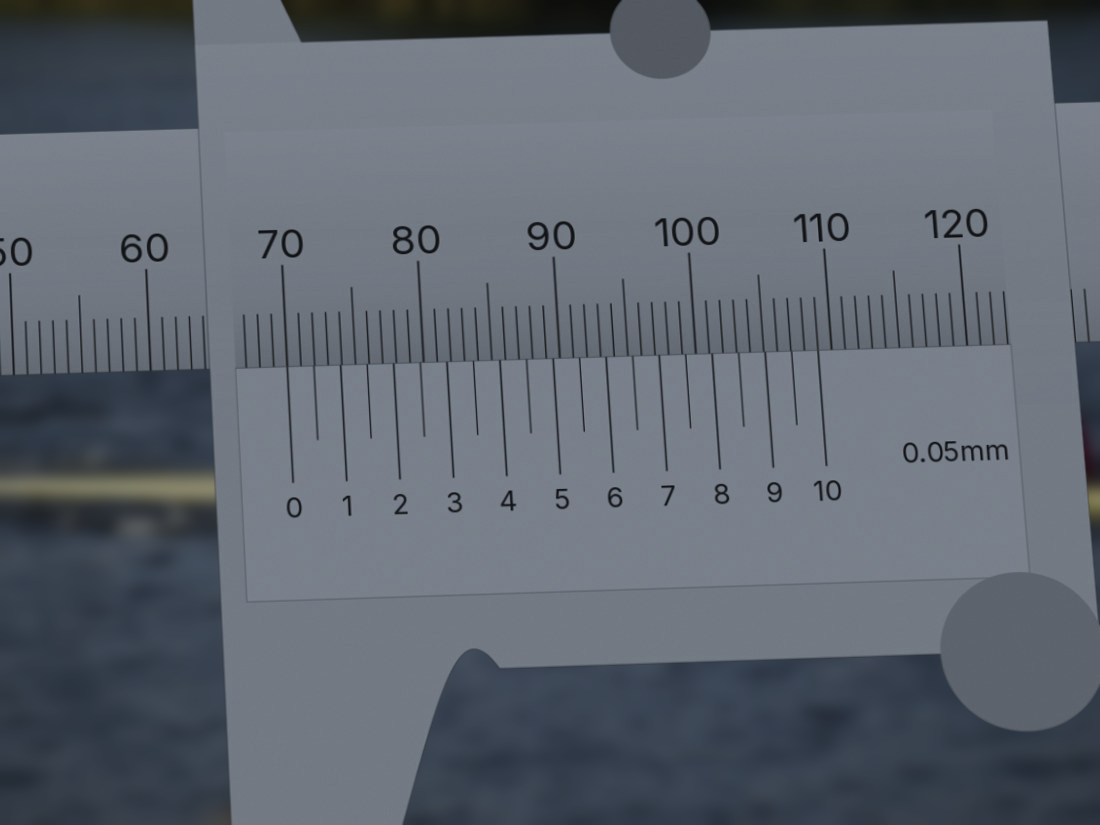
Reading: 70.0 mm
